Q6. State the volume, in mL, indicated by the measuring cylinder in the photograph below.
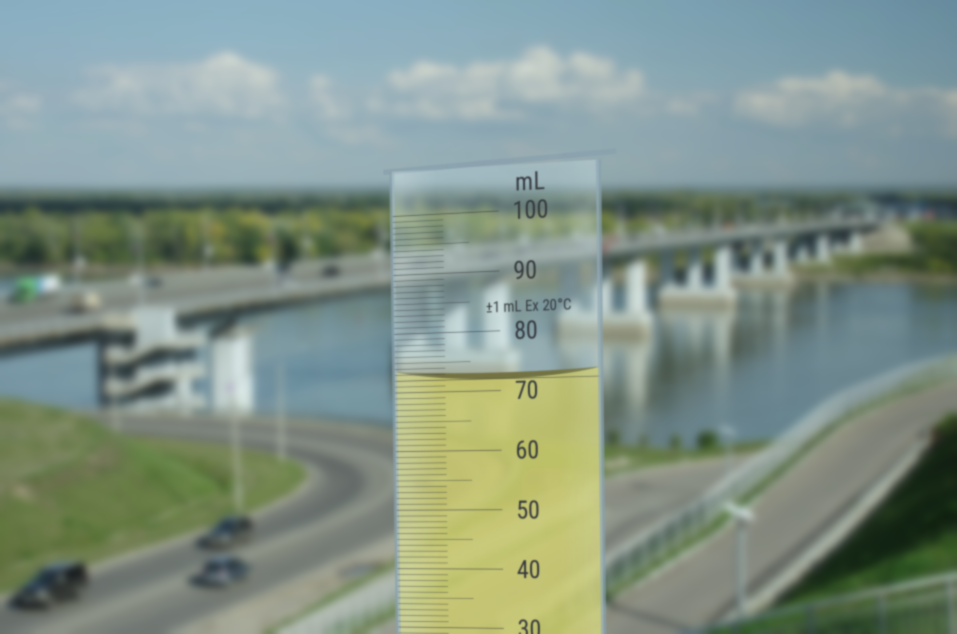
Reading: 72 mL
